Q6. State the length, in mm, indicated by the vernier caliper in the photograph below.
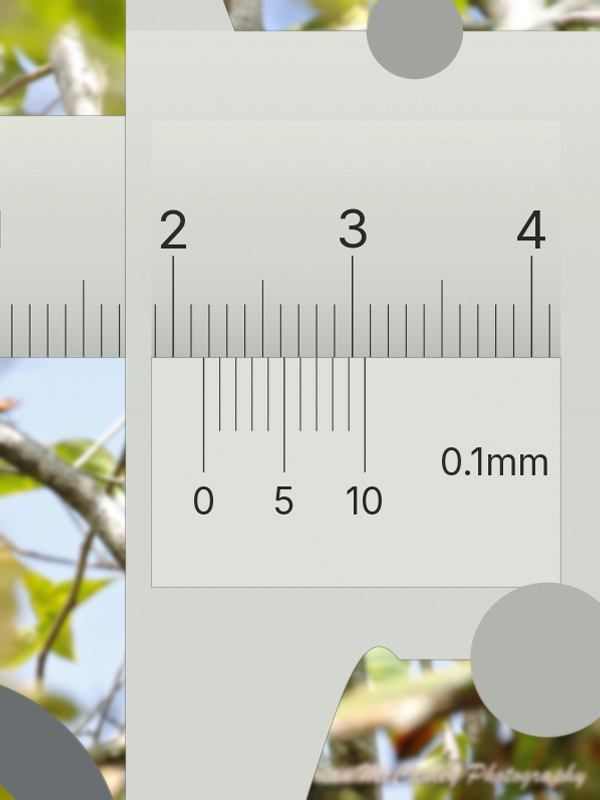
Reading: 21.7 mm
